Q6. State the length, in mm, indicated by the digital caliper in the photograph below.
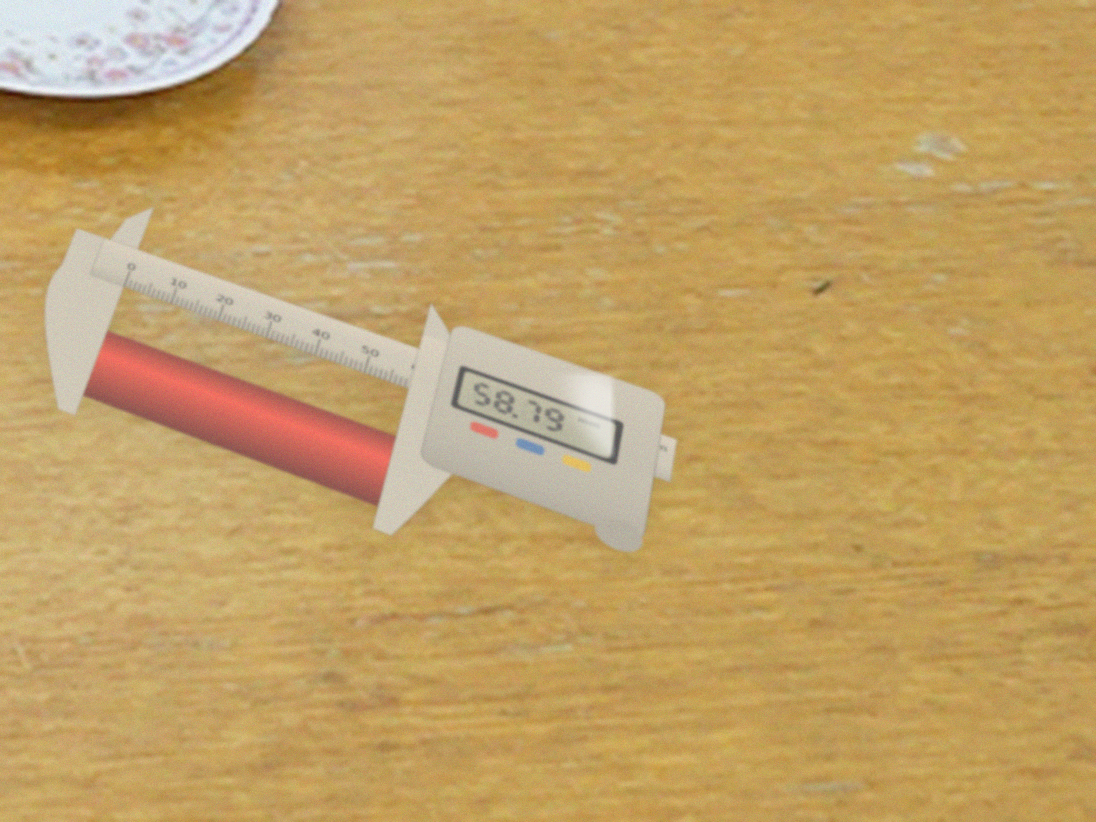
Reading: 58.79 mm
